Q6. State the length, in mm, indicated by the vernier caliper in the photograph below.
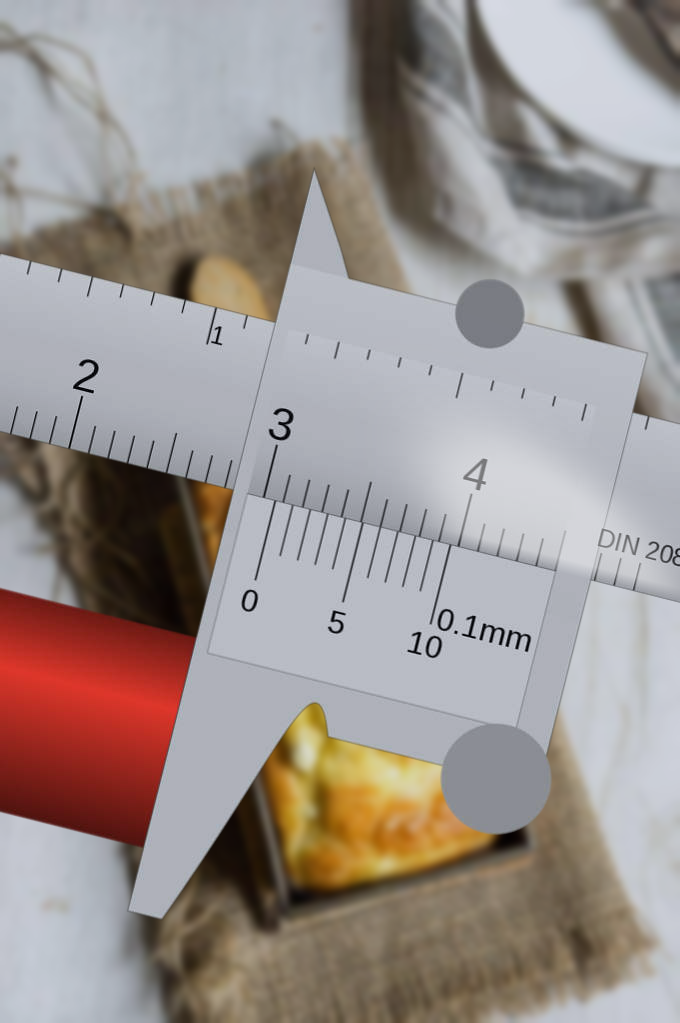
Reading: 30.6 mm
